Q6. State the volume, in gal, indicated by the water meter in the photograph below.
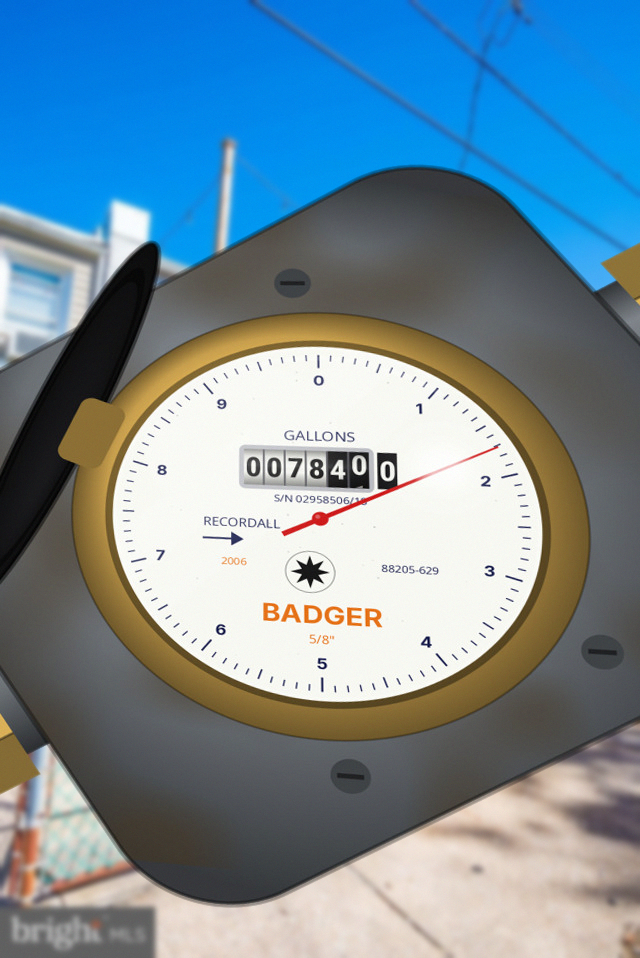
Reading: 78401.7 gal
